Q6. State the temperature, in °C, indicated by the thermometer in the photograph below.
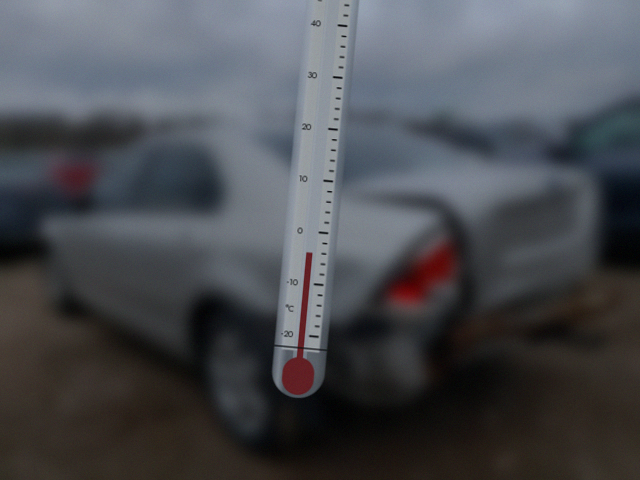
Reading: -4 °C
